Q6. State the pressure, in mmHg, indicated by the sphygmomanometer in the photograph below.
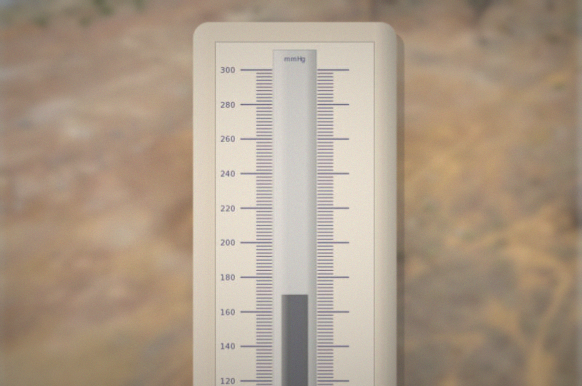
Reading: 170 mmHg
